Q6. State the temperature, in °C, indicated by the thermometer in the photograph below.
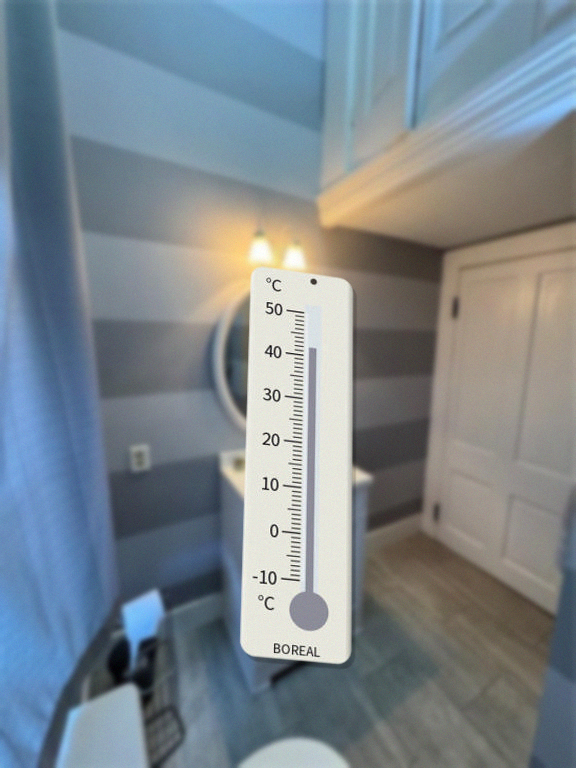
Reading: 42 °C
